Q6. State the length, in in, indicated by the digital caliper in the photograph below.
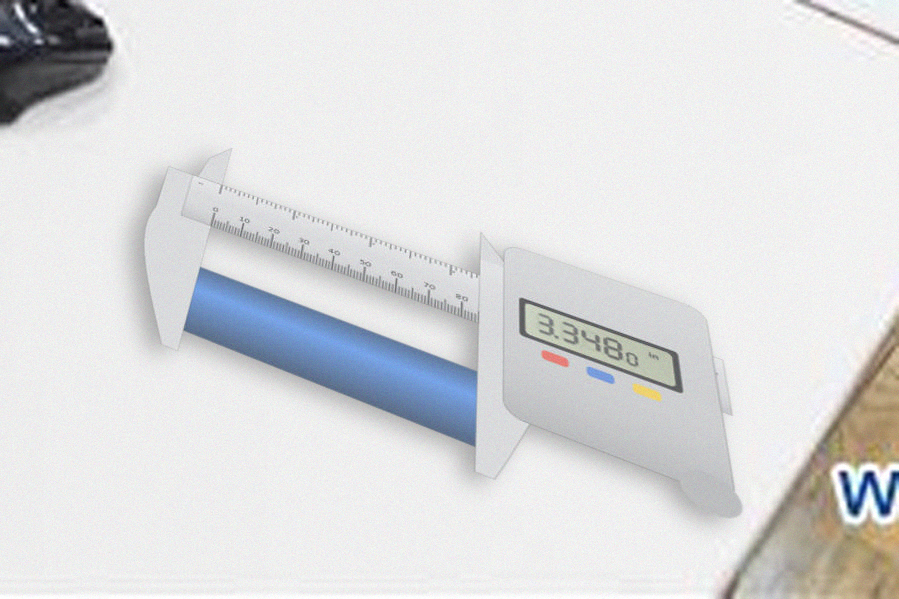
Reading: 3.3480 in
